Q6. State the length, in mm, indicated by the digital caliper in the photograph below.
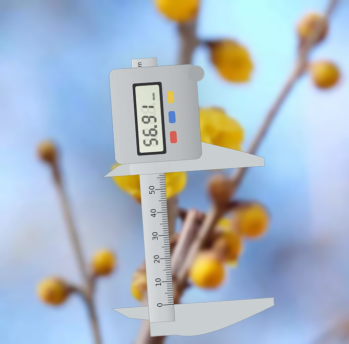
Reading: 56.91 mm
